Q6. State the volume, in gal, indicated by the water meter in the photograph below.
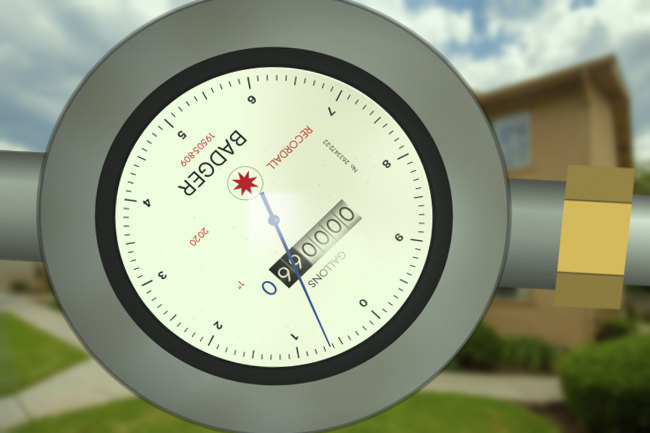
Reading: 660.6 gal
